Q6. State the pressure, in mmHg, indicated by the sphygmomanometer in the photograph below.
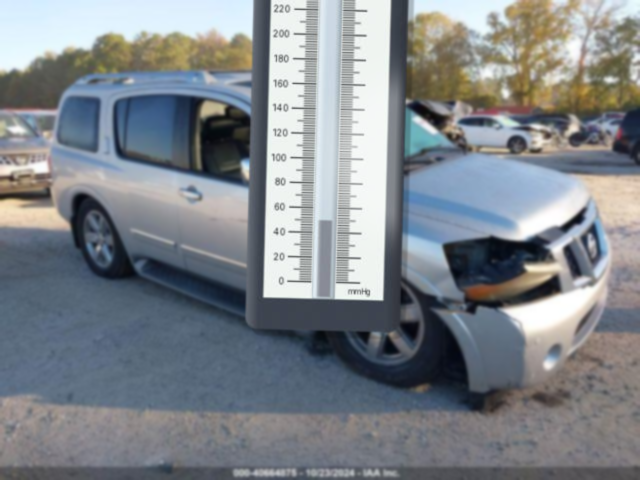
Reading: 50 mmHg
